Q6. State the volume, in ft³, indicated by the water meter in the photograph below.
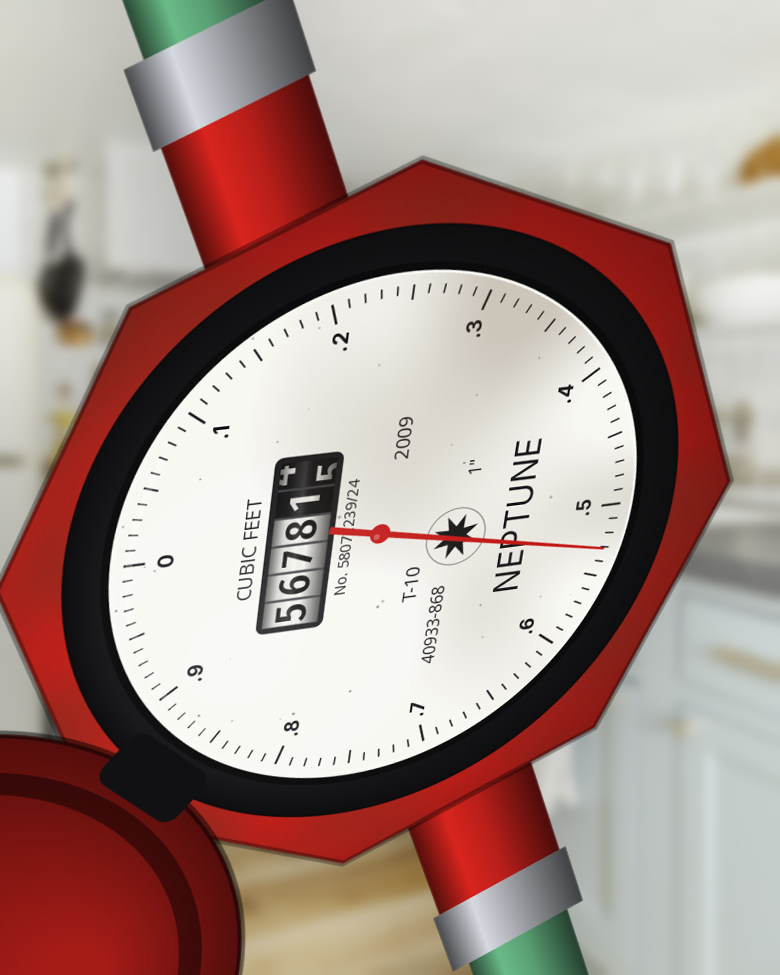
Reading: 567814.53 ft³
